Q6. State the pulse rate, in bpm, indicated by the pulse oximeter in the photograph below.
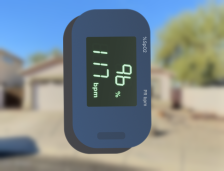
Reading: 117 bpm
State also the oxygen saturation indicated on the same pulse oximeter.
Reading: 96 %
